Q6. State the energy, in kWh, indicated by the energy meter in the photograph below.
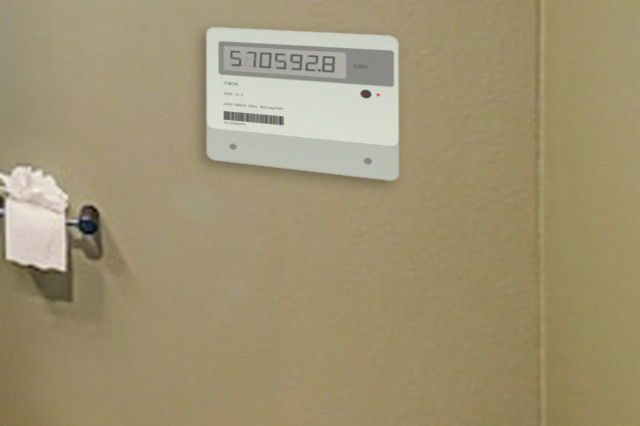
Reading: 570592.8 kWh
